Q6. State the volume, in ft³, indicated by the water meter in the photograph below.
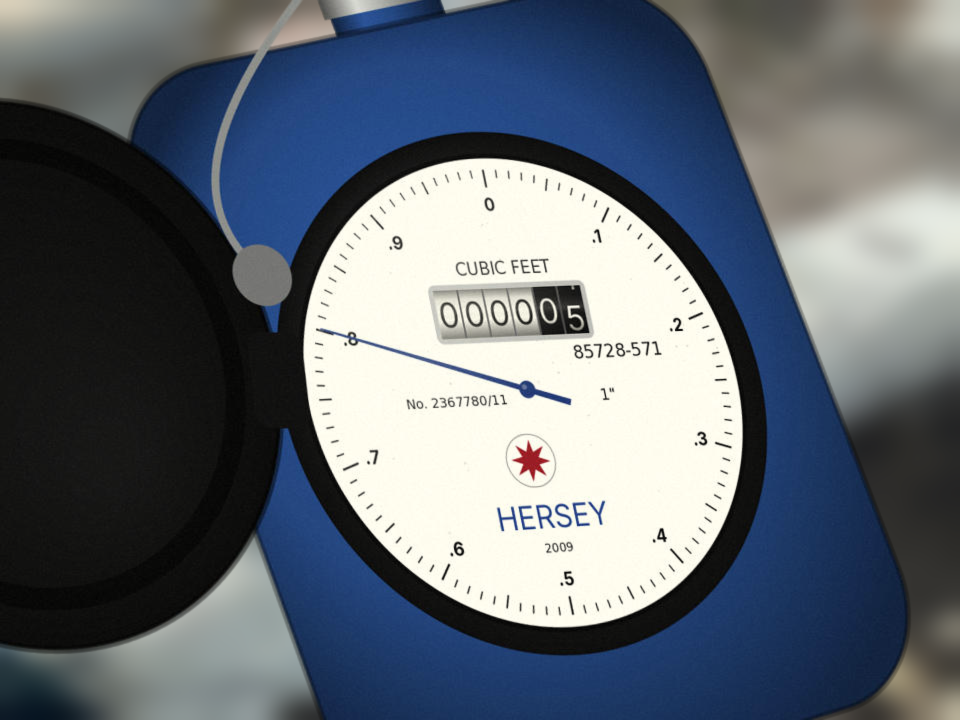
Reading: 4.80 ft³
